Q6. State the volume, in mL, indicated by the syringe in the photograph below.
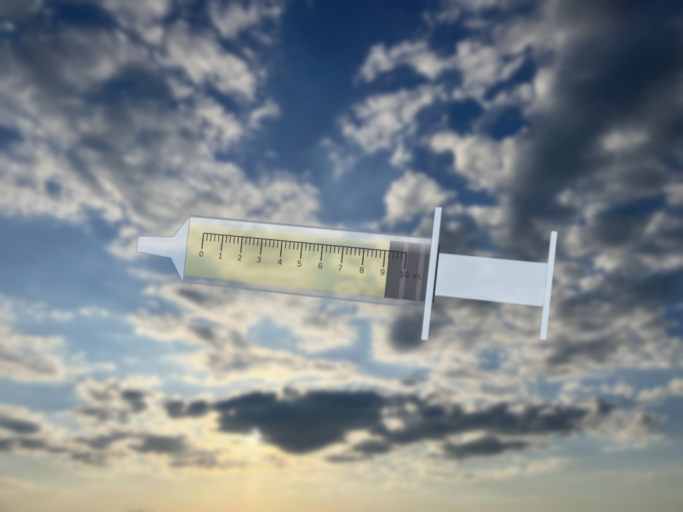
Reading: 9.2 mL
